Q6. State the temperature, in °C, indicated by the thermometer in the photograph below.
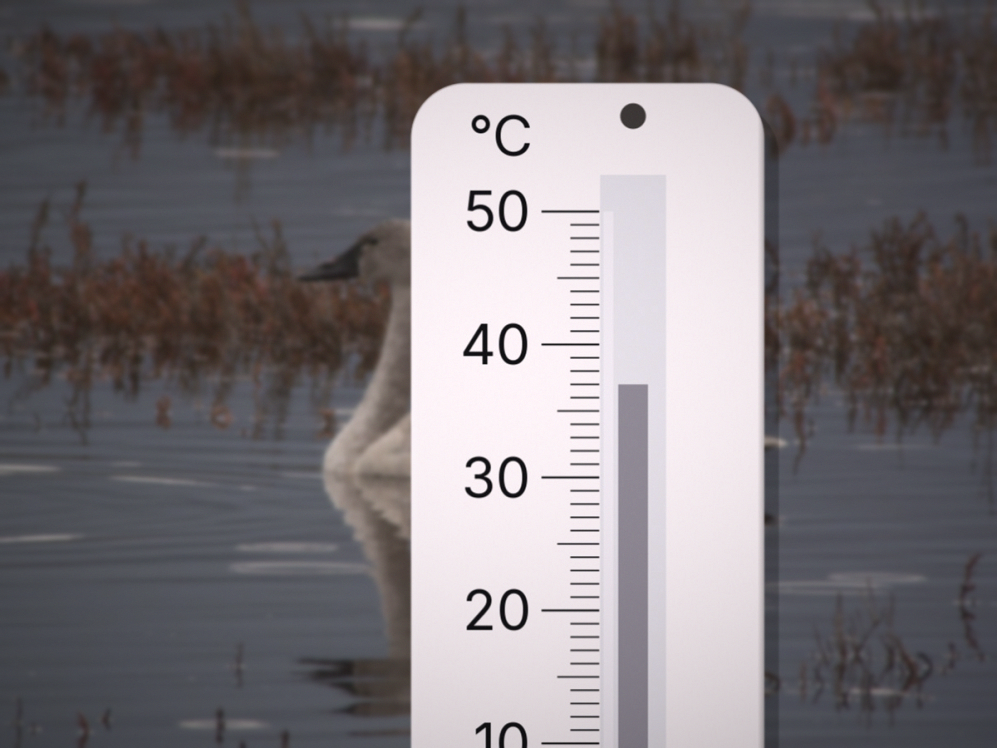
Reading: 37 °C
